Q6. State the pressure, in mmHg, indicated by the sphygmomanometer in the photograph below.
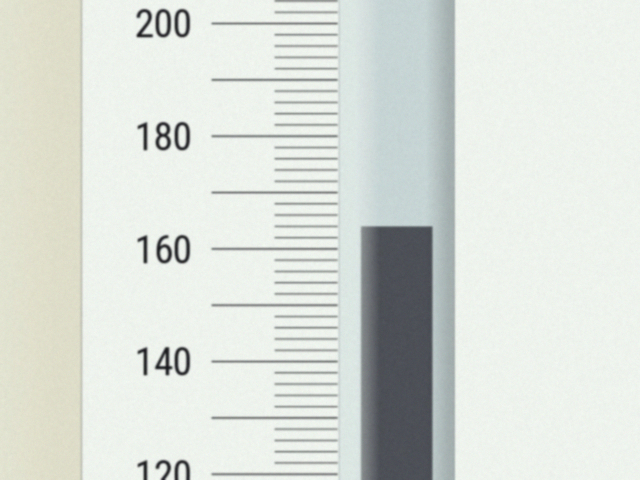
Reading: 164 mmHg
